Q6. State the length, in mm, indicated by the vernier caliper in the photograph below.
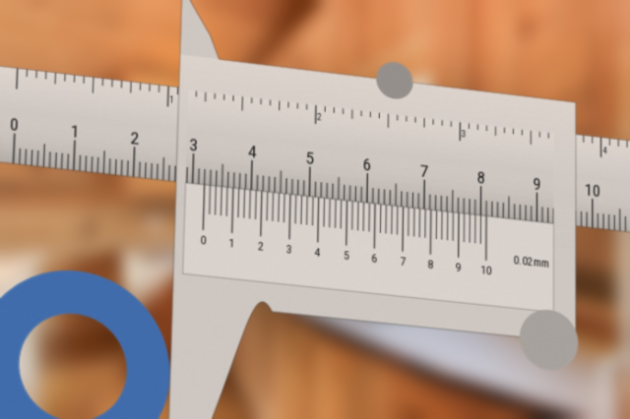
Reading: 32.0 mm
